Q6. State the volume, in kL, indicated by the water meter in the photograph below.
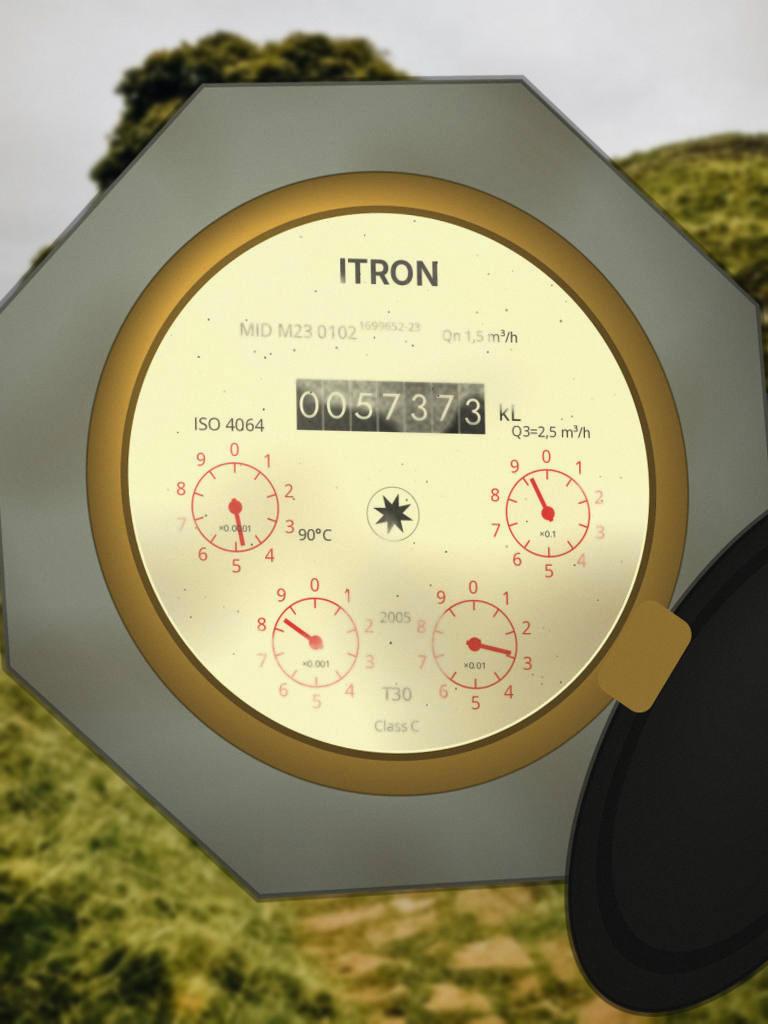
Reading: 57372.9284 kL
